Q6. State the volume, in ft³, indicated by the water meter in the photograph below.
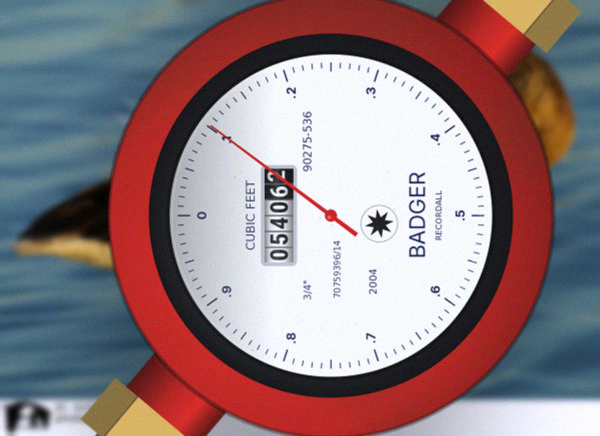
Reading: 54062.10 ft³
